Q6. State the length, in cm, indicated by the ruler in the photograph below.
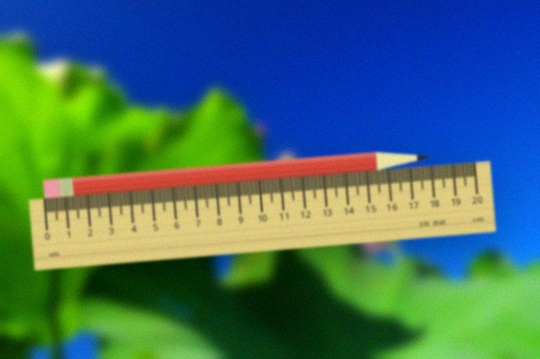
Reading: 18 cm
